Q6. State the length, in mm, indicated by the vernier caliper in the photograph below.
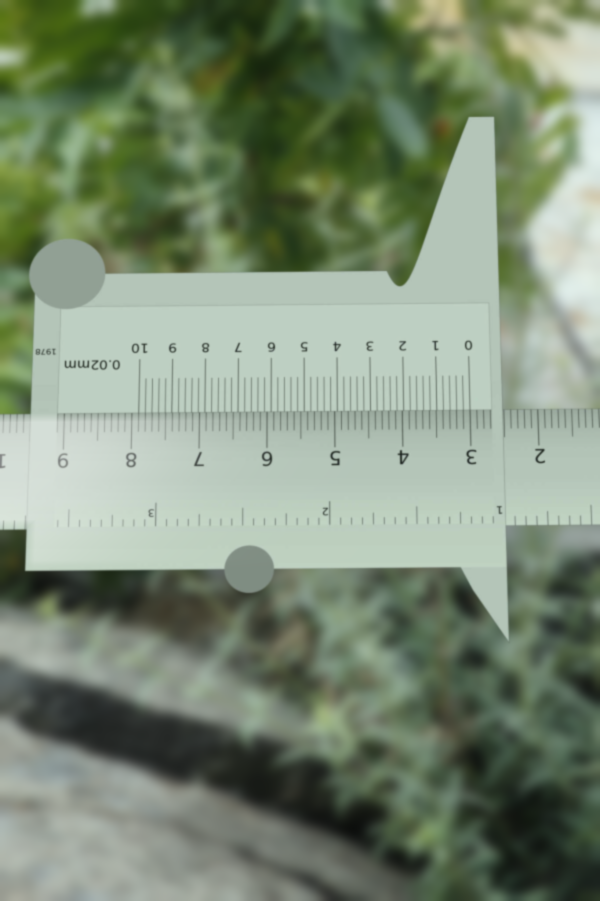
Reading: 30.0 mm
